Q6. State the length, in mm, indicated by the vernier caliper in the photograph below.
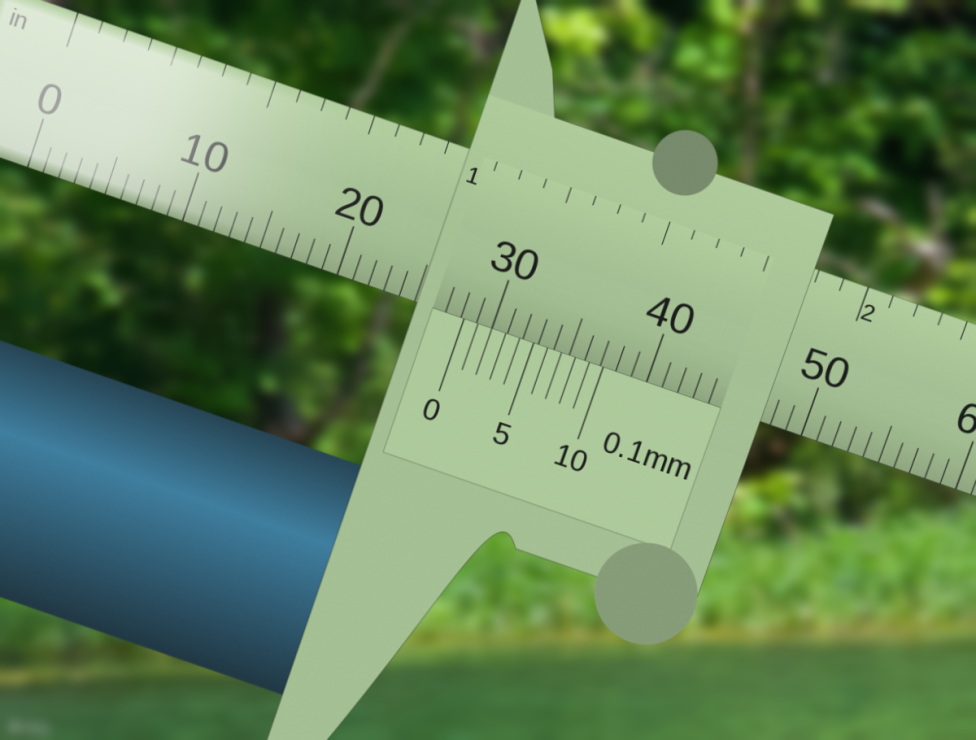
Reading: 28.2 mm
